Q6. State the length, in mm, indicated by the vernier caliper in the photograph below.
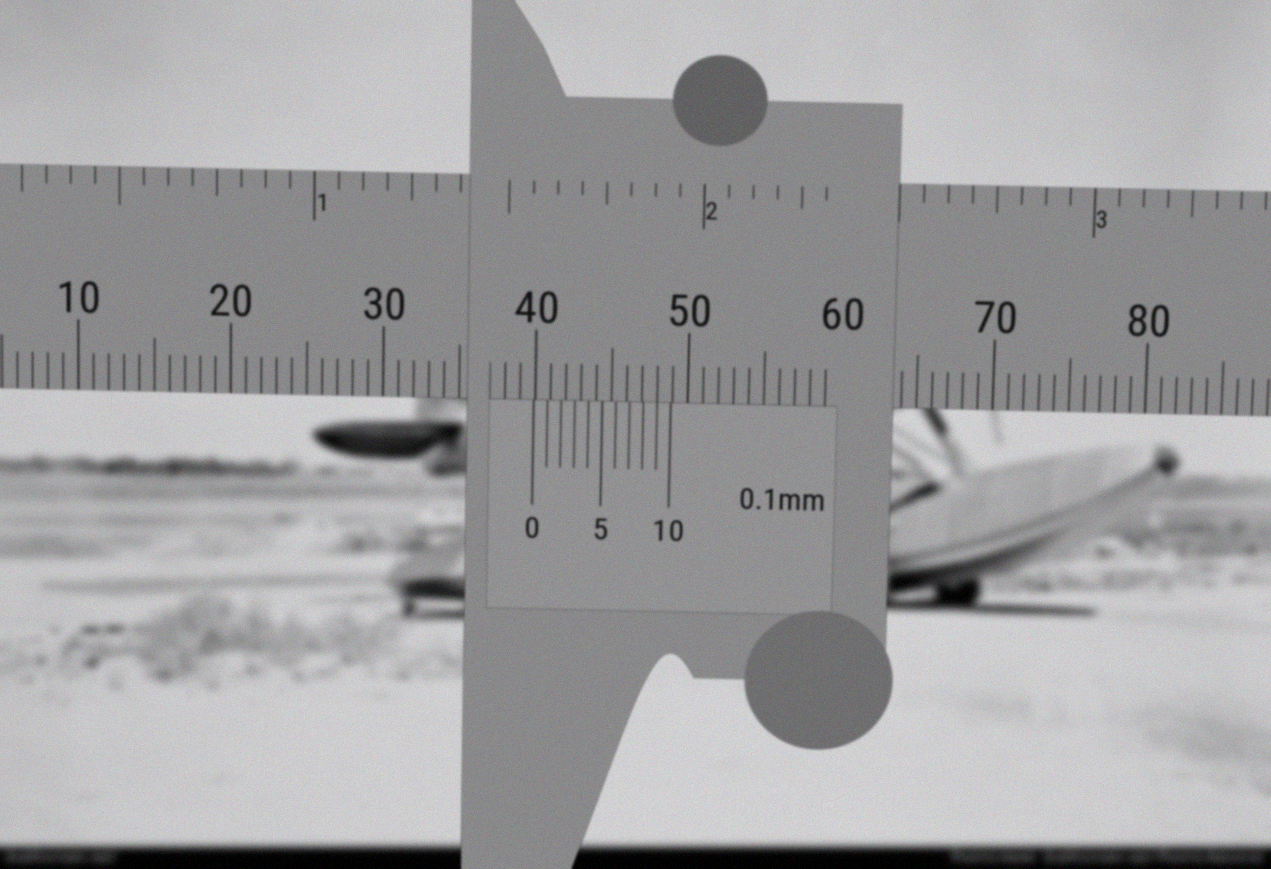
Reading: 39.9 mm
